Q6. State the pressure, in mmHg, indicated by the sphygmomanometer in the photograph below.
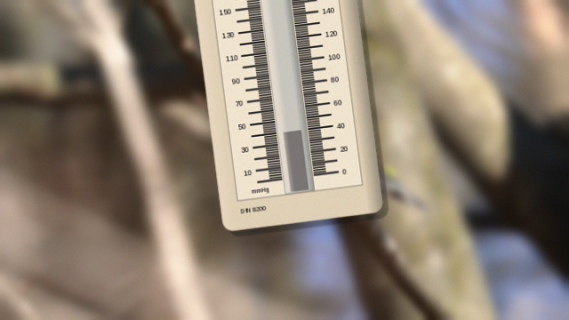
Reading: 40 mmHg
